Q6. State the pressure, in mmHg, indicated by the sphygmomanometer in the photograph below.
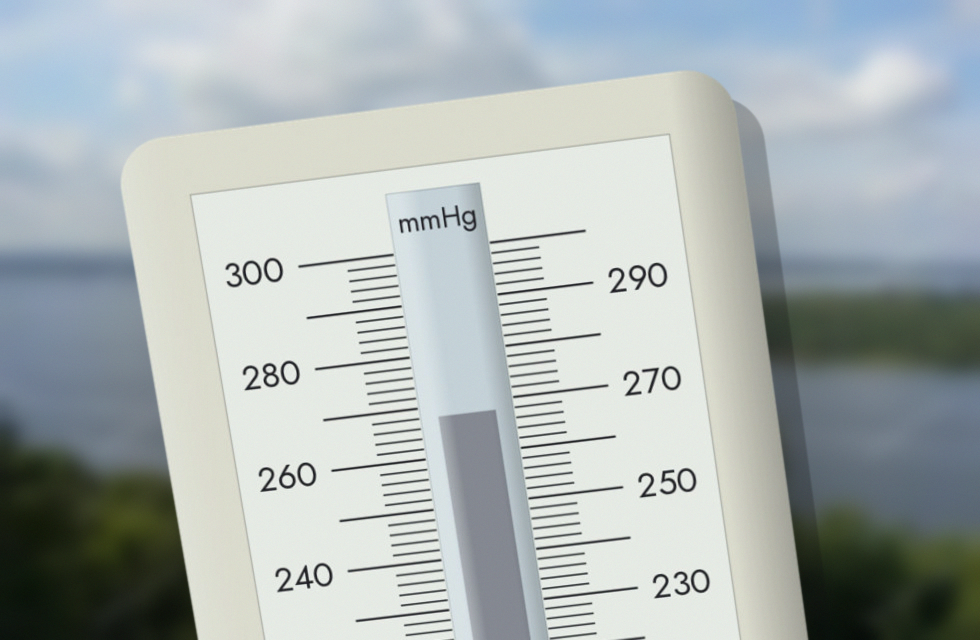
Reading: 268 mmHg
